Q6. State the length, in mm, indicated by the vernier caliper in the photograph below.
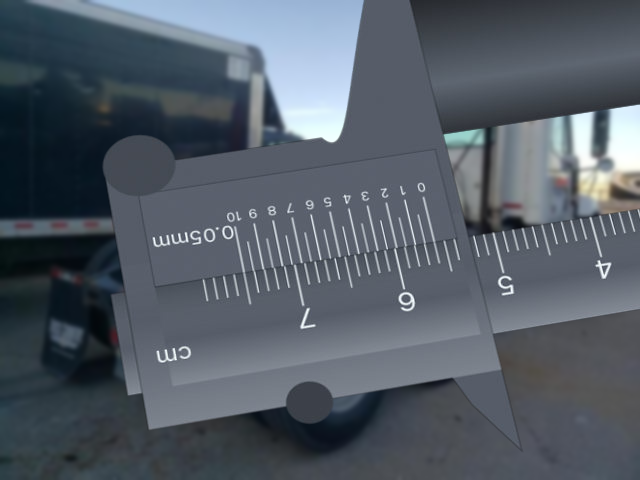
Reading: 56.0 mm
